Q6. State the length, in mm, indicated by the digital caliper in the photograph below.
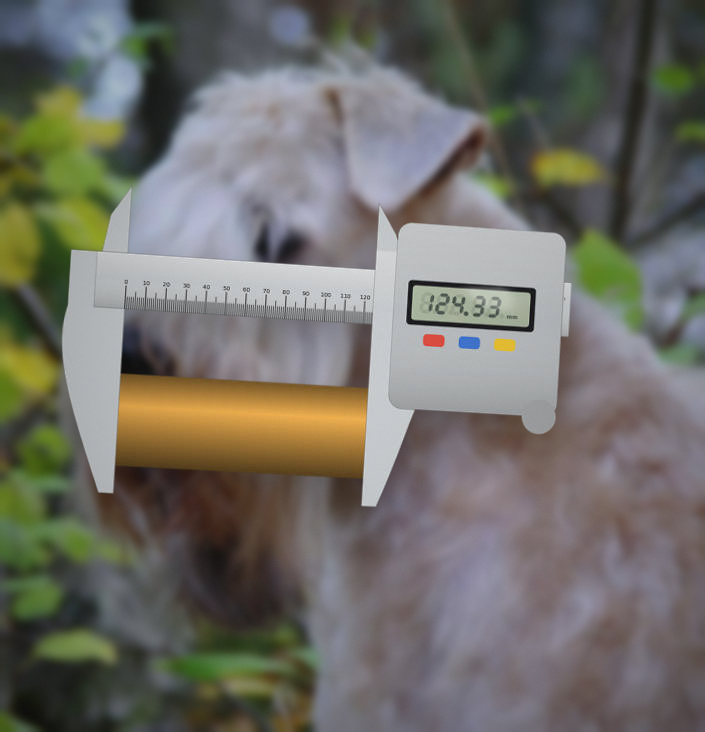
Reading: 124.33 mm
